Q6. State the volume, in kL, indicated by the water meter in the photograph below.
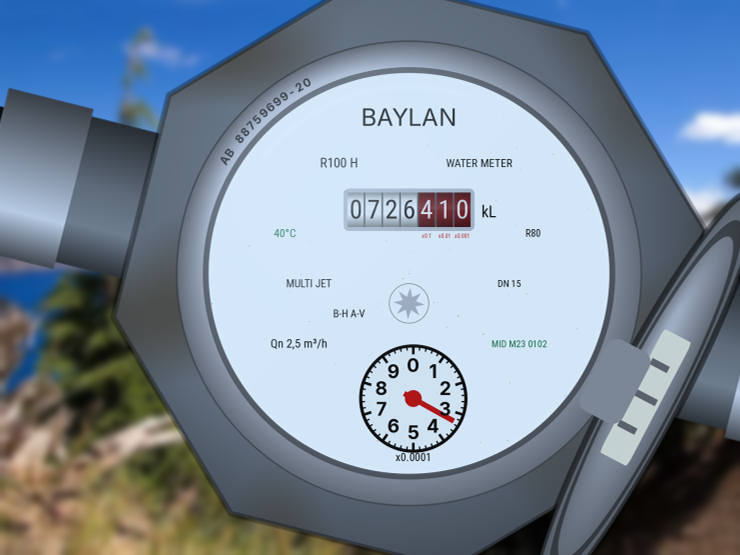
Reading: 726.4103 kL
